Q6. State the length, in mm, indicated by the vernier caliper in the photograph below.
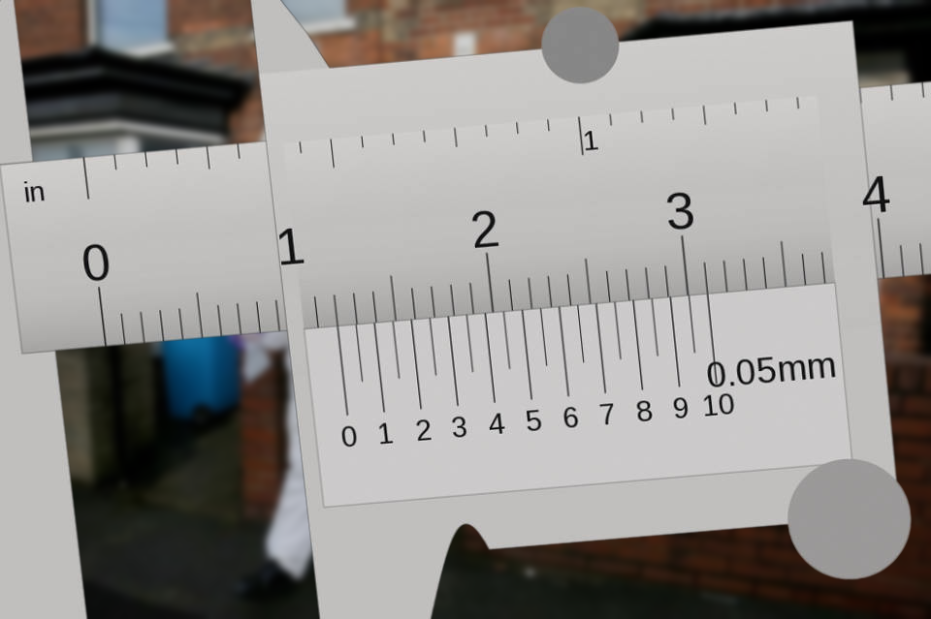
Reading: 12.0 mm
